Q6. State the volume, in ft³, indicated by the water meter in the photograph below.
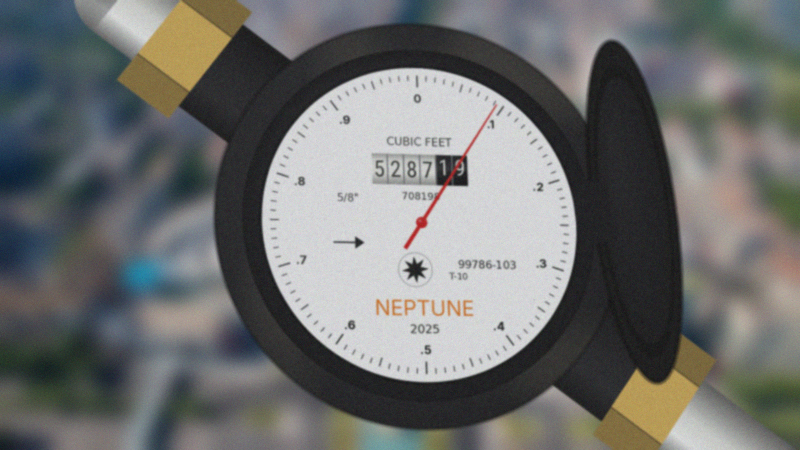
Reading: 528719.09 ft³
